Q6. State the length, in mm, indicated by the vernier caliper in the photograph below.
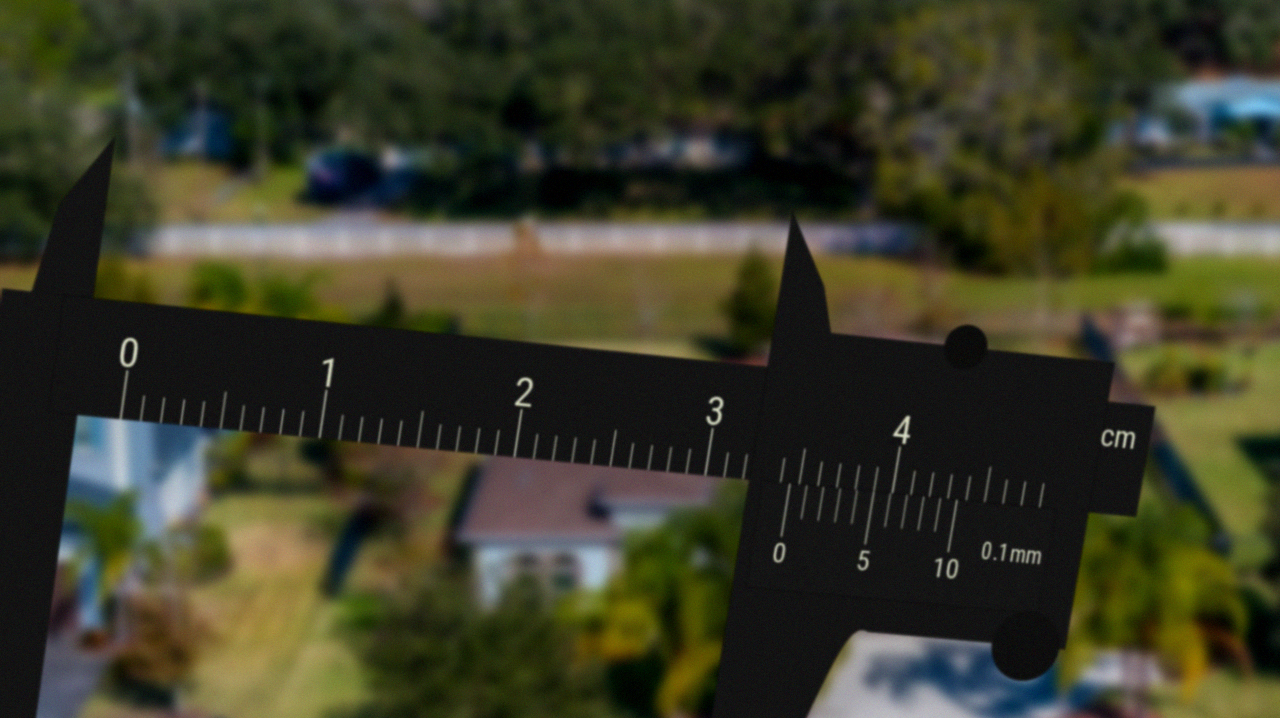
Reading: 34.5 mm
